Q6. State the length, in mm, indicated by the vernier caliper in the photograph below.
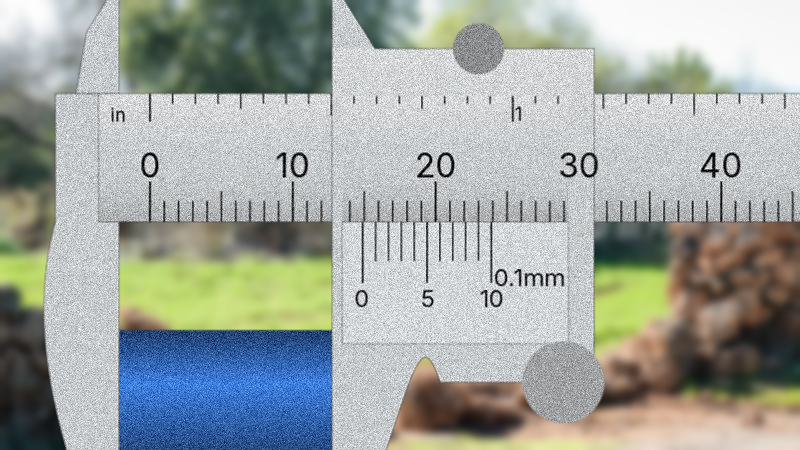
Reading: 14.9 mm
